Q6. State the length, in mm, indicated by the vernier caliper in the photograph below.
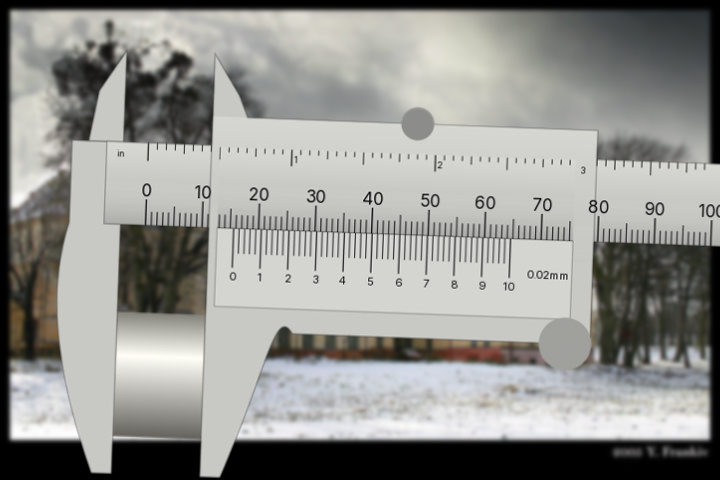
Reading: 15.6 mm
